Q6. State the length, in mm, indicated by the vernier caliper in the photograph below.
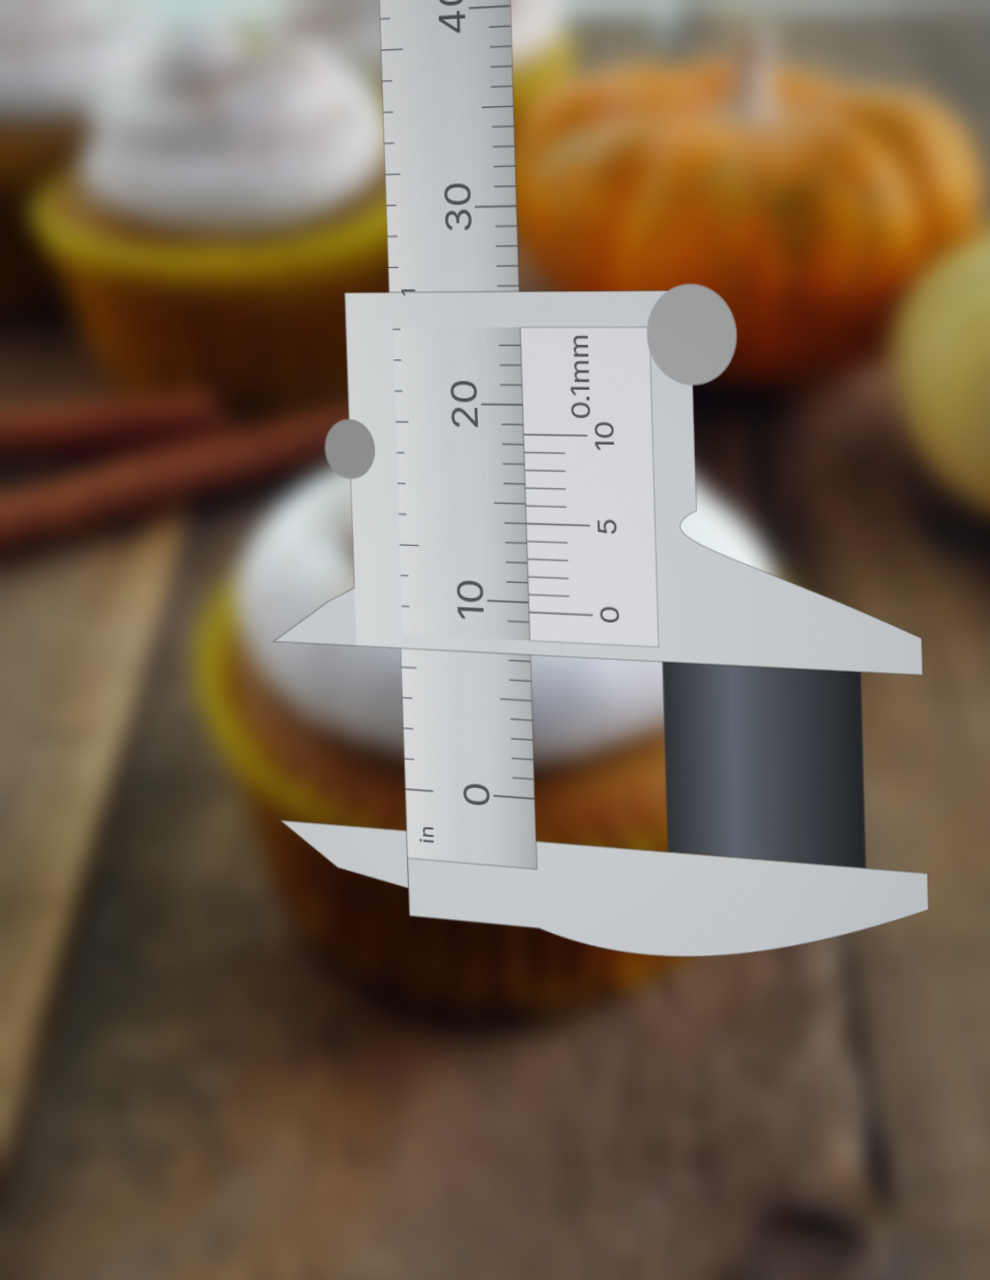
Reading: 9.5 mm
